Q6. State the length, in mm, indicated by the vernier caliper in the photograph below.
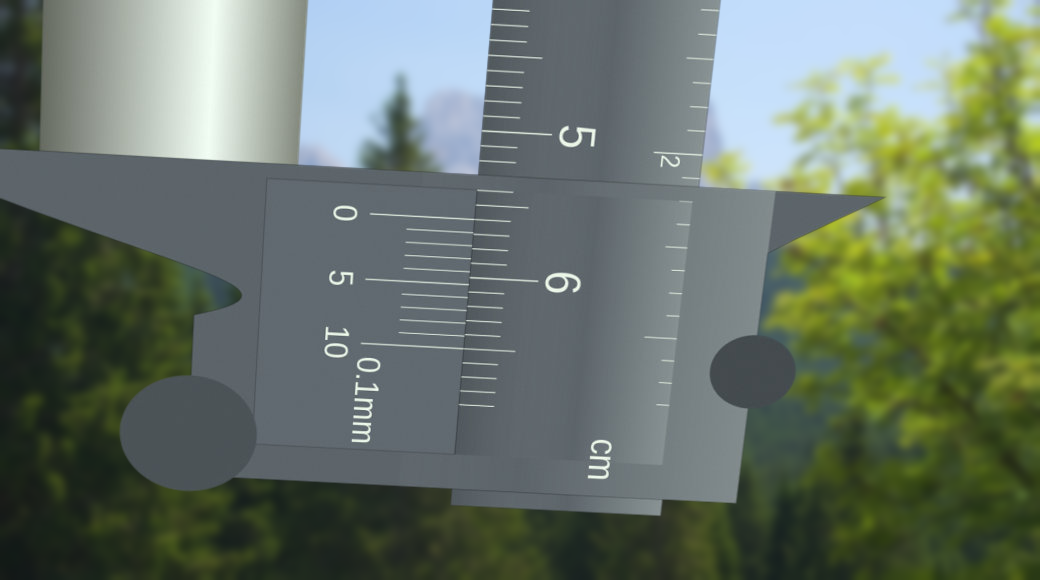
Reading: 56.0 mm
